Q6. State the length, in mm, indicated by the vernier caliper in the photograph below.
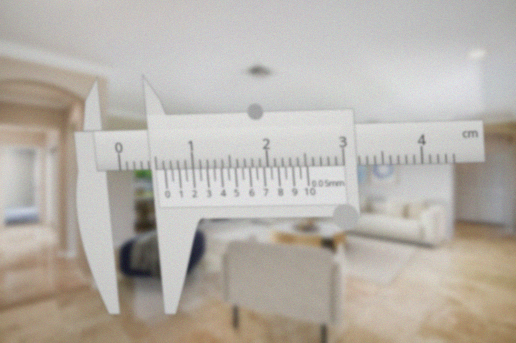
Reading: 6.2 mm
